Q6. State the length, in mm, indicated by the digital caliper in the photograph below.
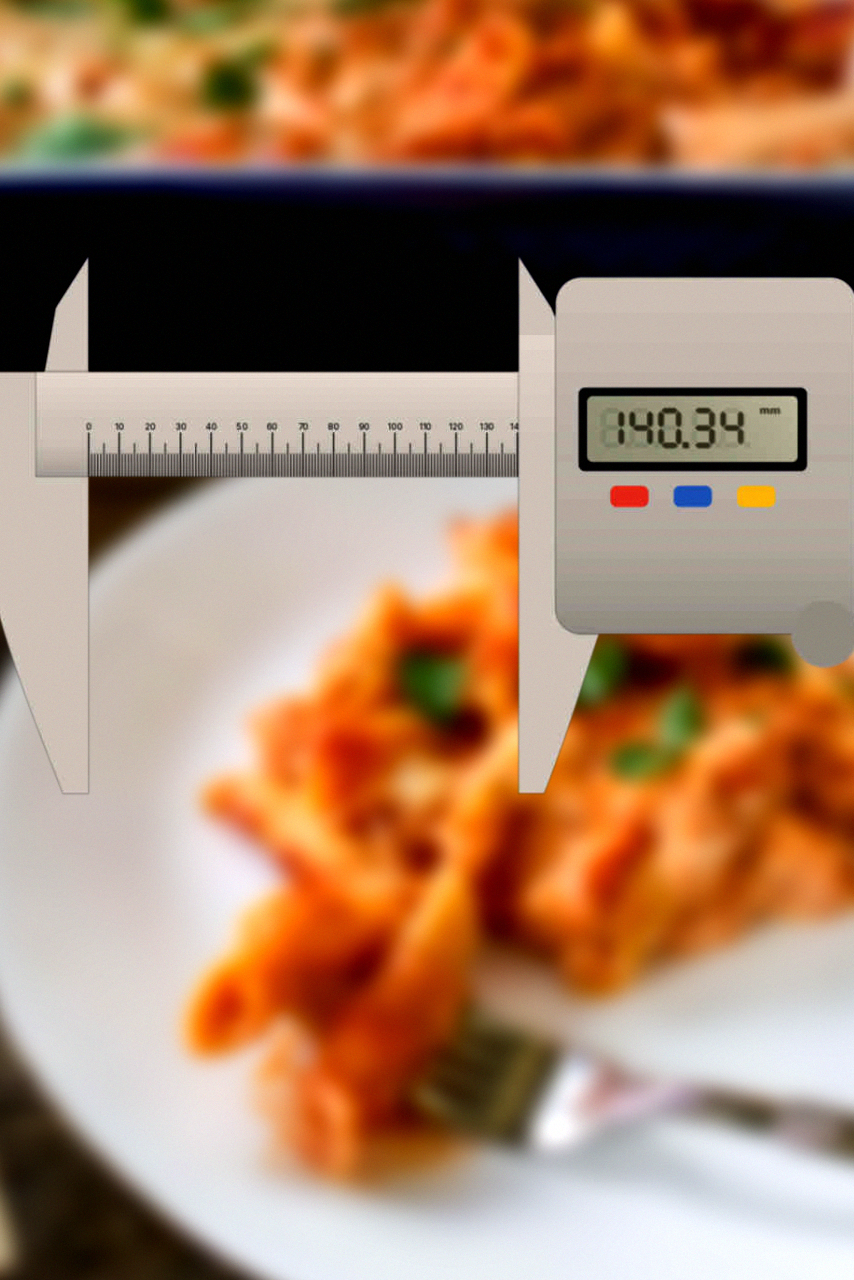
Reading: 140.34 mm
